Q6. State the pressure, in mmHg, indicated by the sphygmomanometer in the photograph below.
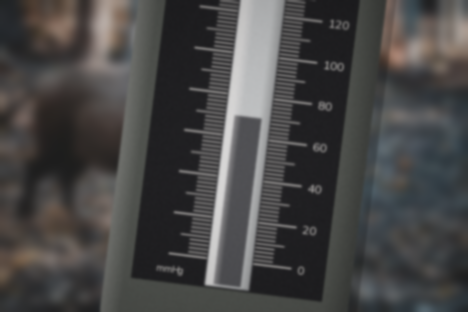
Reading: 70 mmHg
